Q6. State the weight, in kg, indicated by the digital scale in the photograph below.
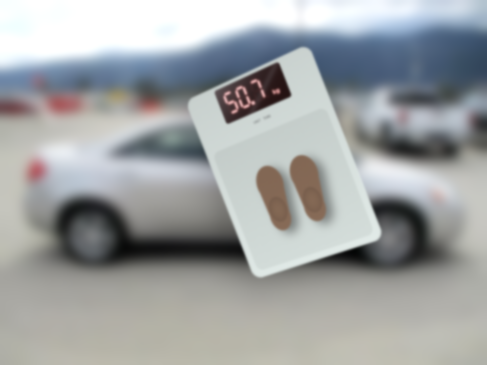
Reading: 50.7 kg
